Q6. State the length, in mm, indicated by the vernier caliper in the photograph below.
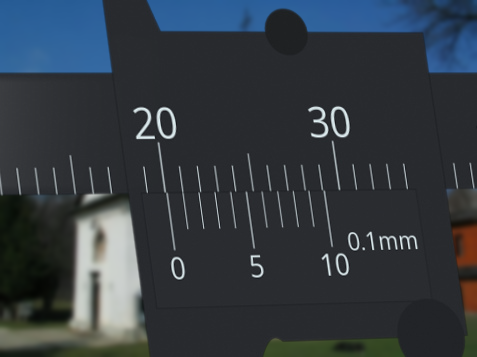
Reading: 20.1 mm
